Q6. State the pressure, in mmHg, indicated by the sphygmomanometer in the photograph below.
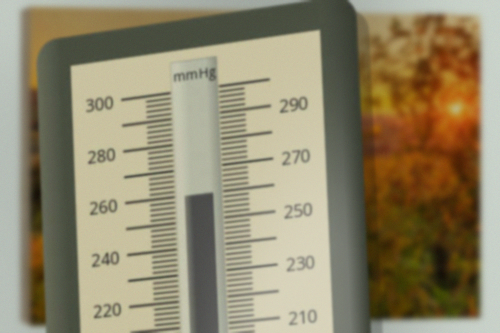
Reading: 260 mmHg
